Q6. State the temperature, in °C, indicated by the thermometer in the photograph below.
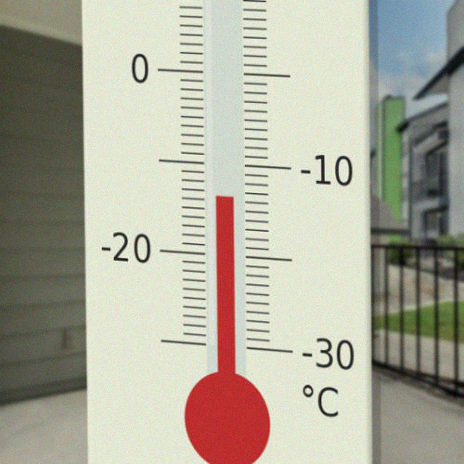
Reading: -13.5 °C
